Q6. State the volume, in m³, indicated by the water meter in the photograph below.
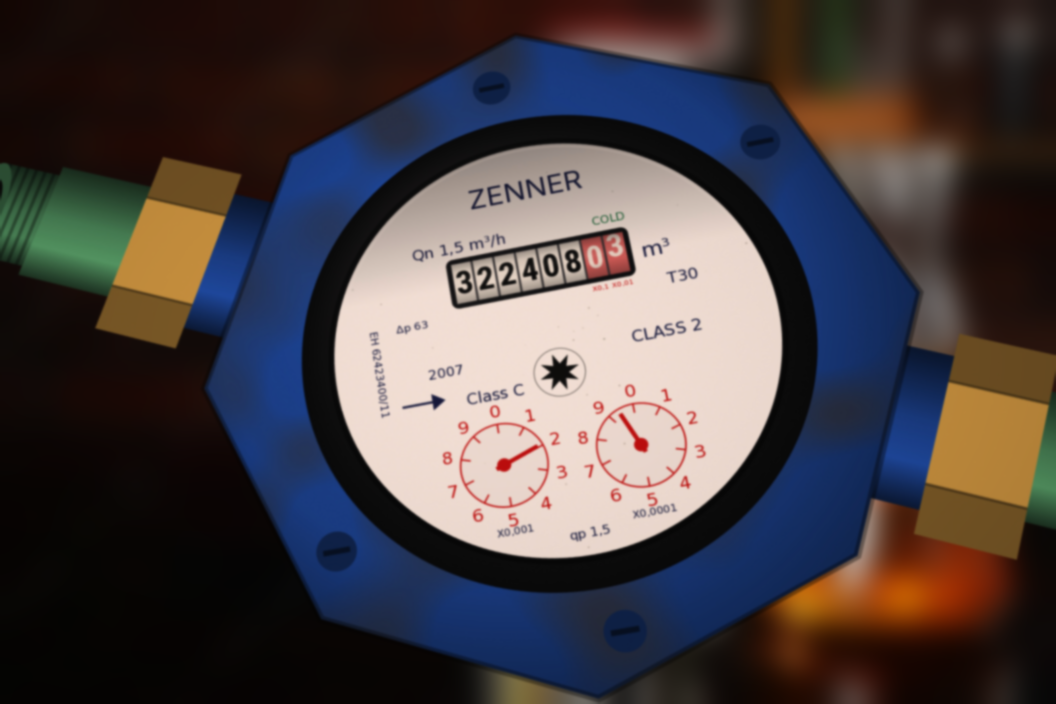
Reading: 322408.0319 m³
